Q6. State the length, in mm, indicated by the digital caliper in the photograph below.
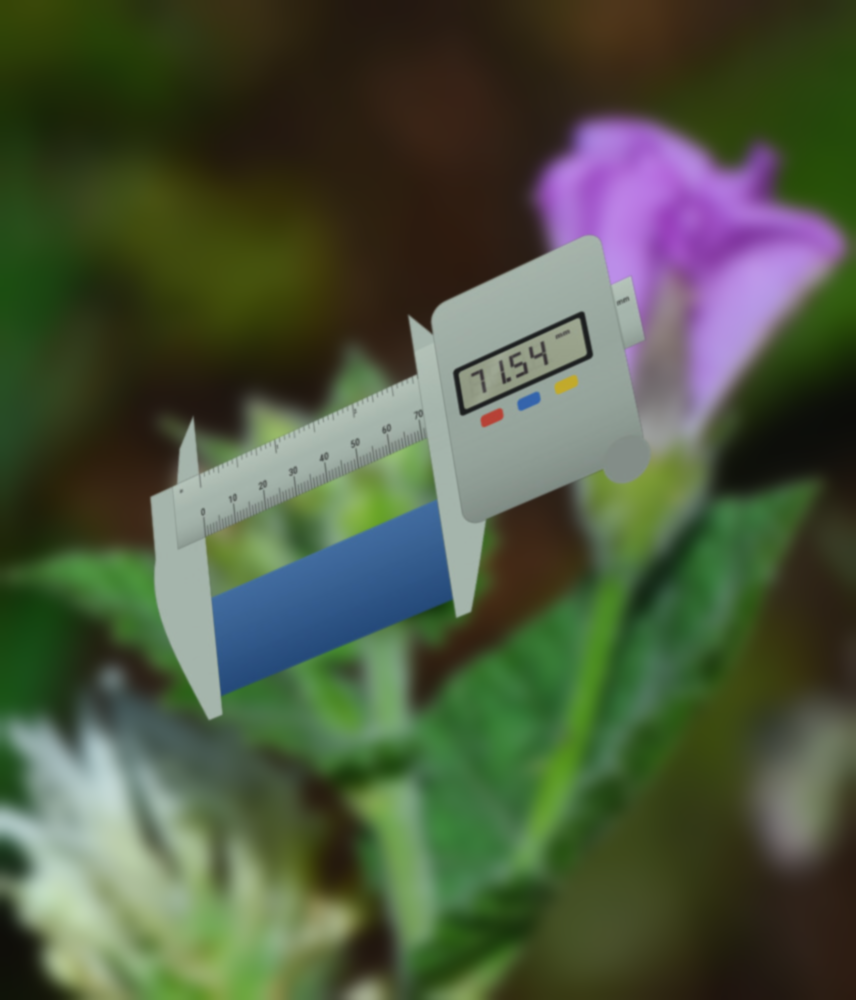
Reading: 71.54 mm
